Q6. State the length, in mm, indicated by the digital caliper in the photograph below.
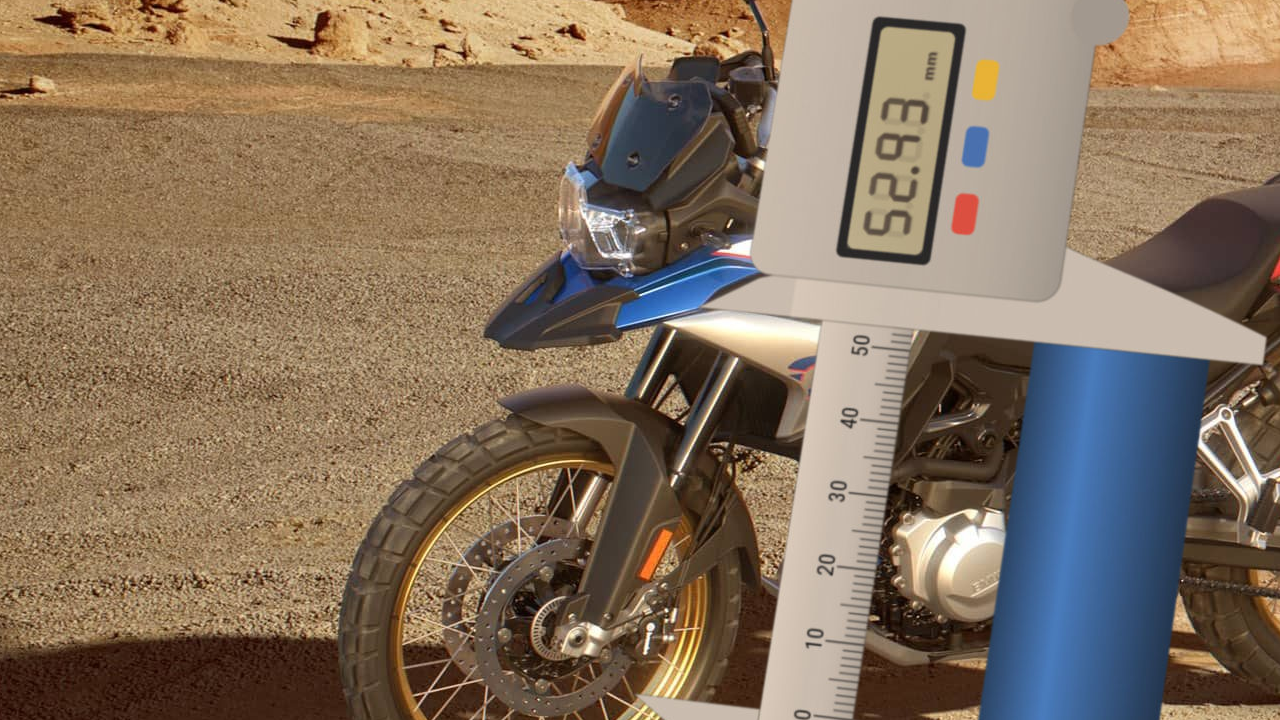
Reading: 52.93 mm
